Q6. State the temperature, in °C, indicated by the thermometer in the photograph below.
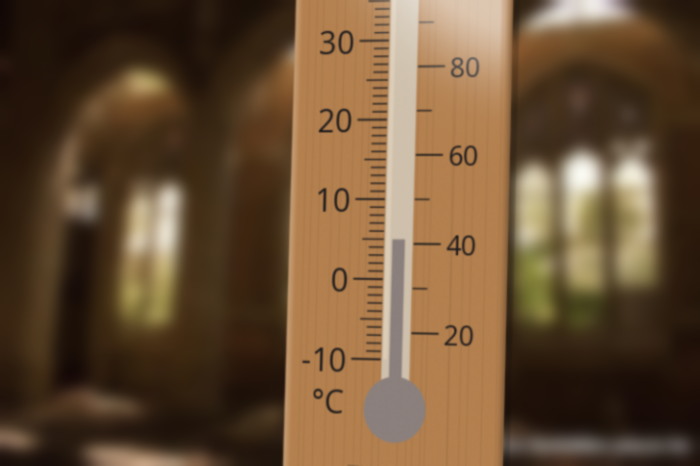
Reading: 5 °C
